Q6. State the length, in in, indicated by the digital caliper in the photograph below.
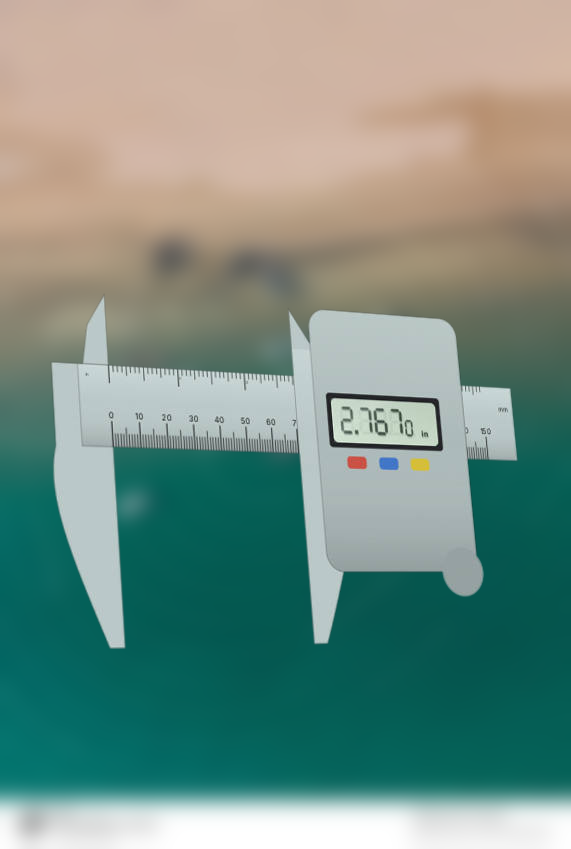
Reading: 2.7670 in
